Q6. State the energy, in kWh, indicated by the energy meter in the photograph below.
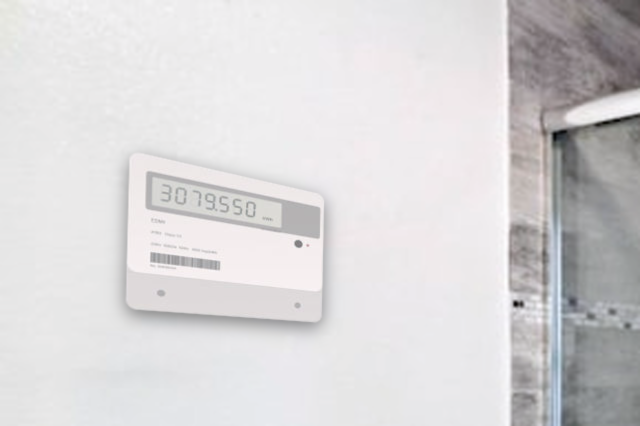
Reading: 3079.550 kWh
